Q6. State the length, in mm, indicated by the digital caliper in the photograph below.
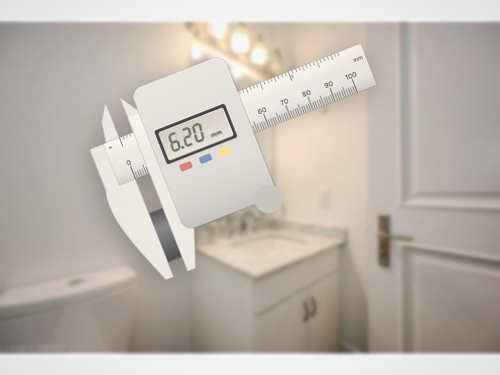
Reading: 6.20 mm
